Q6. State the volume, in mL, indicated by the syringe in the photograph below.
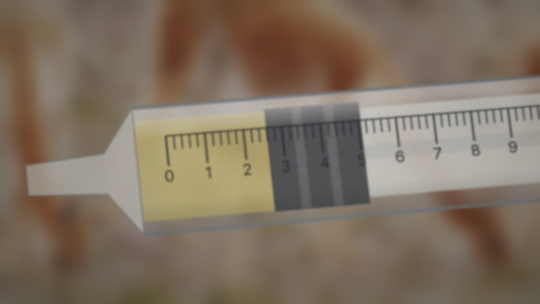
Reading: 2.6 mL
